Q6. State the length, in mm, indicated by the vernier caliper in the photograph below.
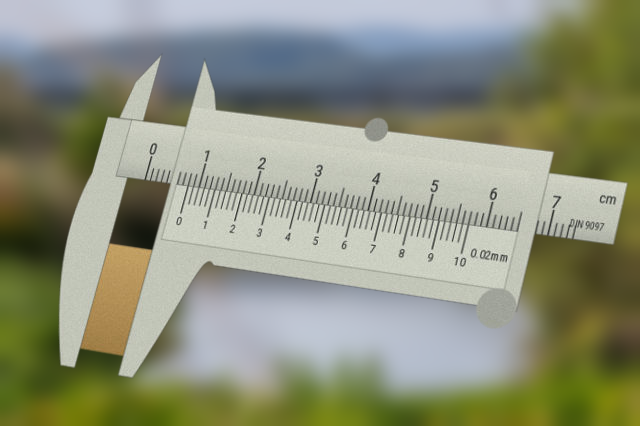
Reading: 8.0 mm
